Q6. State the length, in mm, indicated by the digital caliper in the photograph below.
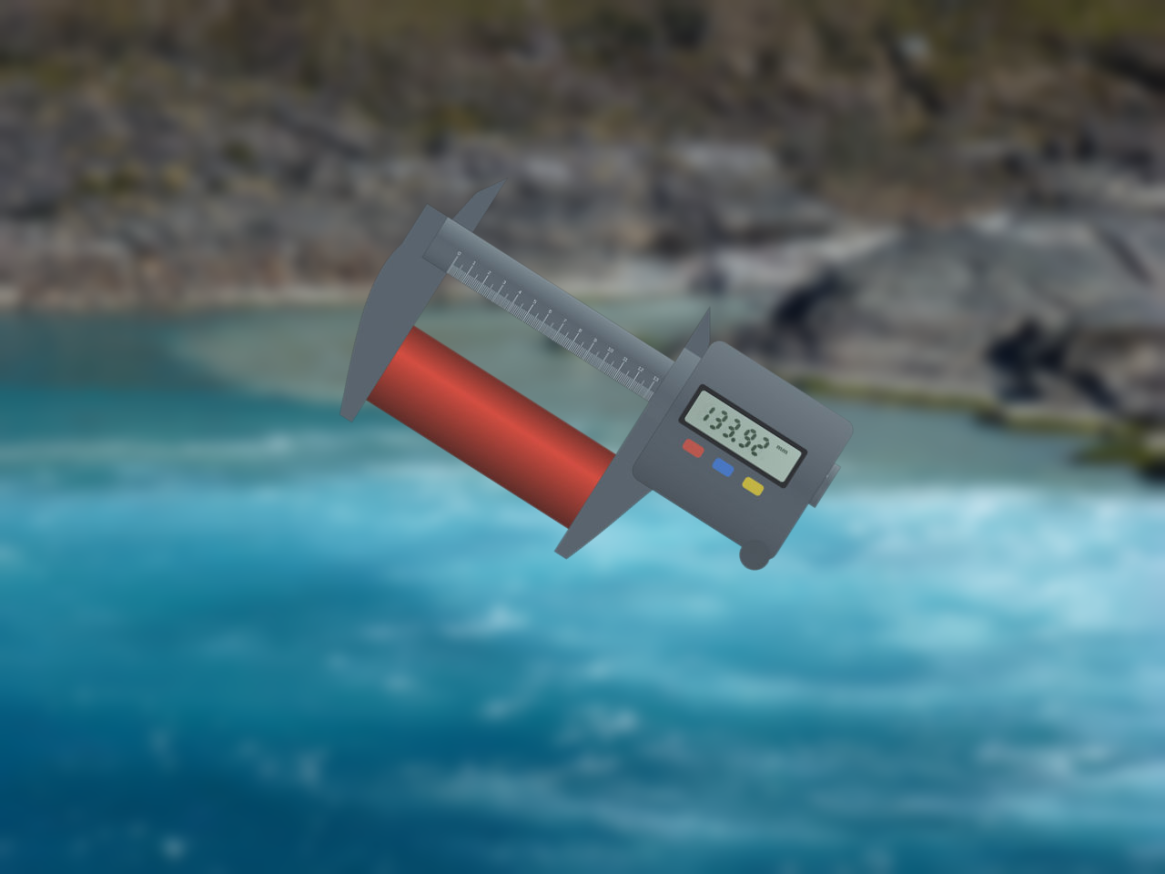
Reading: 133.92 mm
